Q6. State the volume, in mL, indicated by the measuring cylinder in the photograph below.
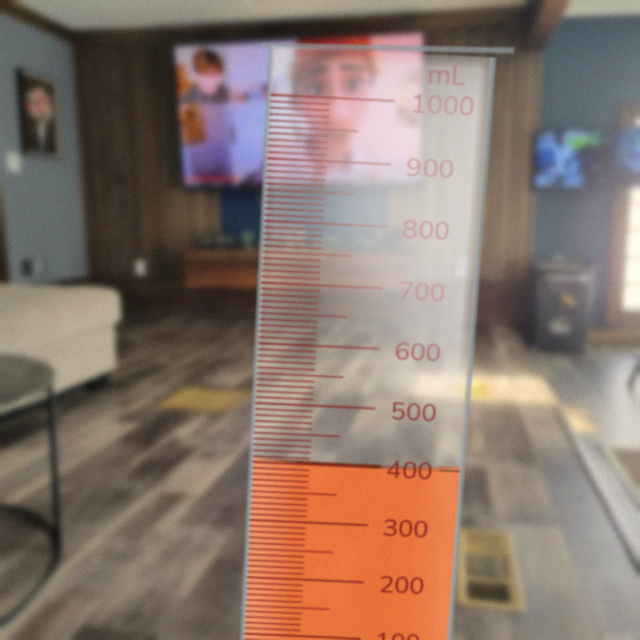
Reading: 400 mL
